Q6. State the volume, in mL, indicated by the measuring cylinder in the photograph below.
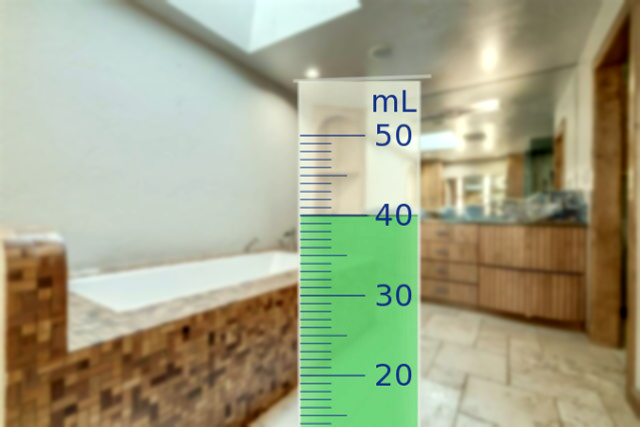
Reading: 40 mL
